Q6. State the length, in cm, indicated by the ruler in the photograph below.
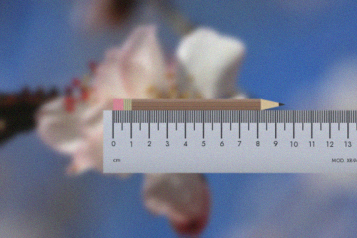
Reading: 9.5 cm
